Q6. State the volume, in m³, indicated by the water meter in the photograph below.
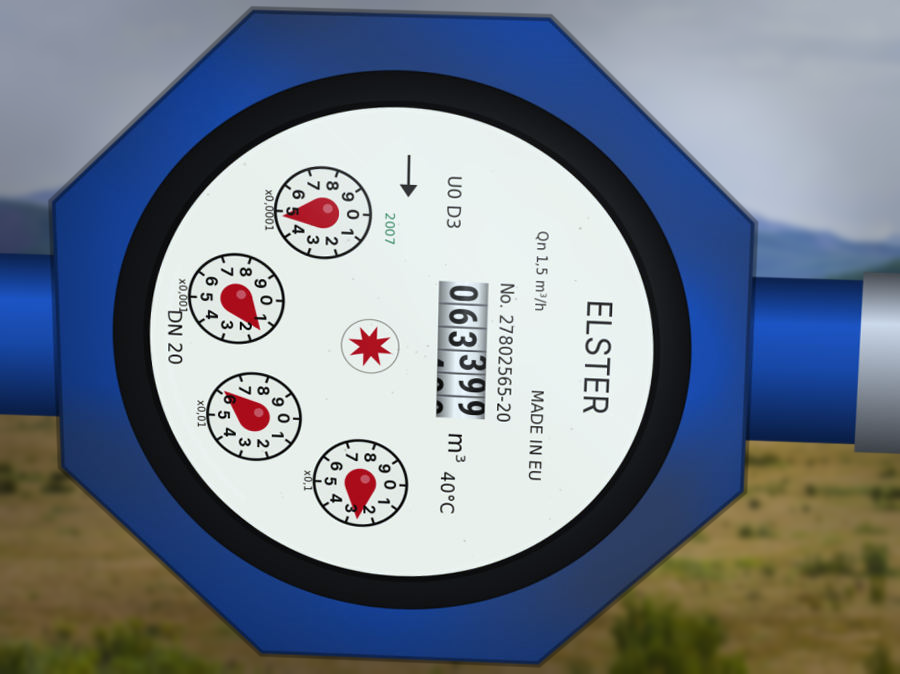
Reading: 63399.2614 m³
